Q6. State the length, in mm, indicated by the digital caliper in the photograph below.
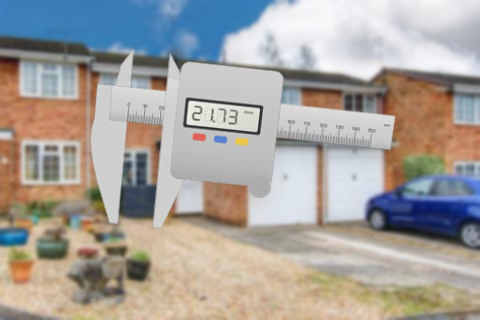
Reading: 21.73 mm
